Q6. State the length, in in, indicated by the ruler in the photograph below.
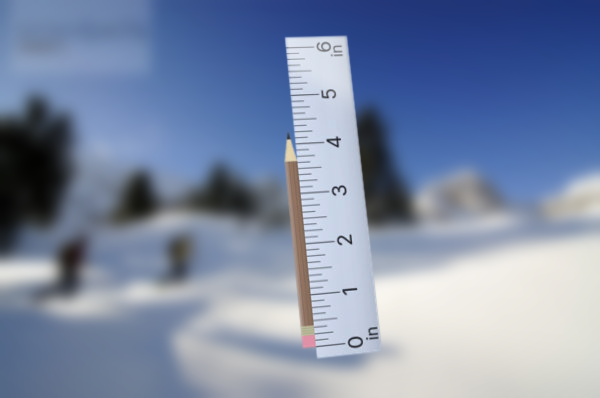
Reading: 4.25 in
